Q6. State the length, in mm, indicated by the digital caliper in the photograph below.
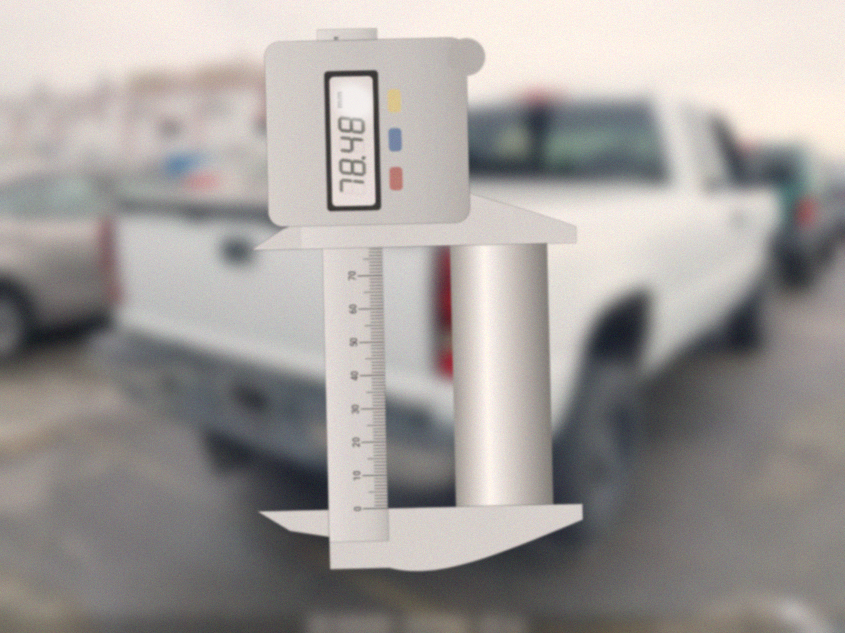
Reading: 78.48 mm
